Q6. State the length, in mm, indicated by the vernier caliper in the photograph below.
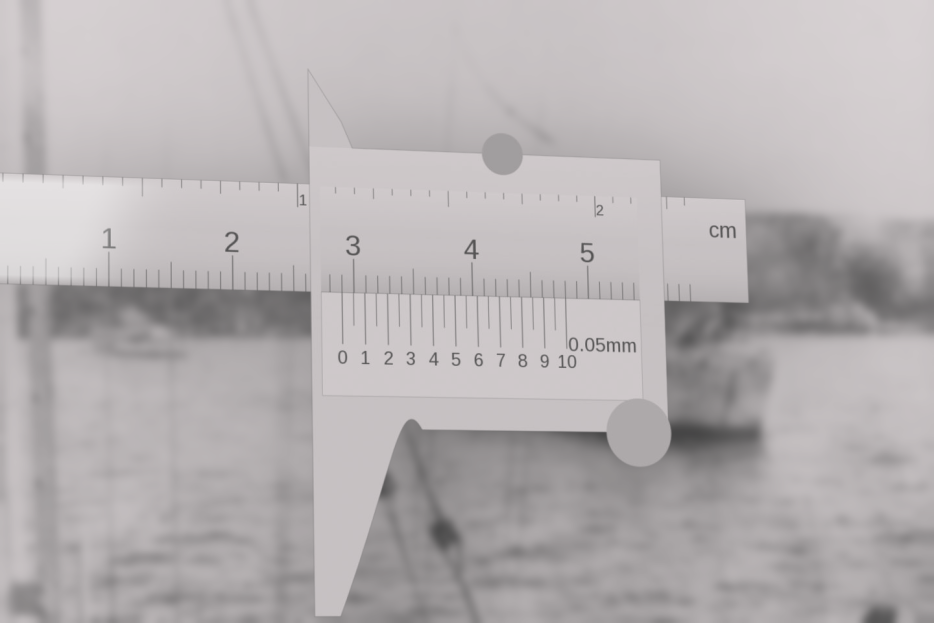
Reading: 29.0 mm
